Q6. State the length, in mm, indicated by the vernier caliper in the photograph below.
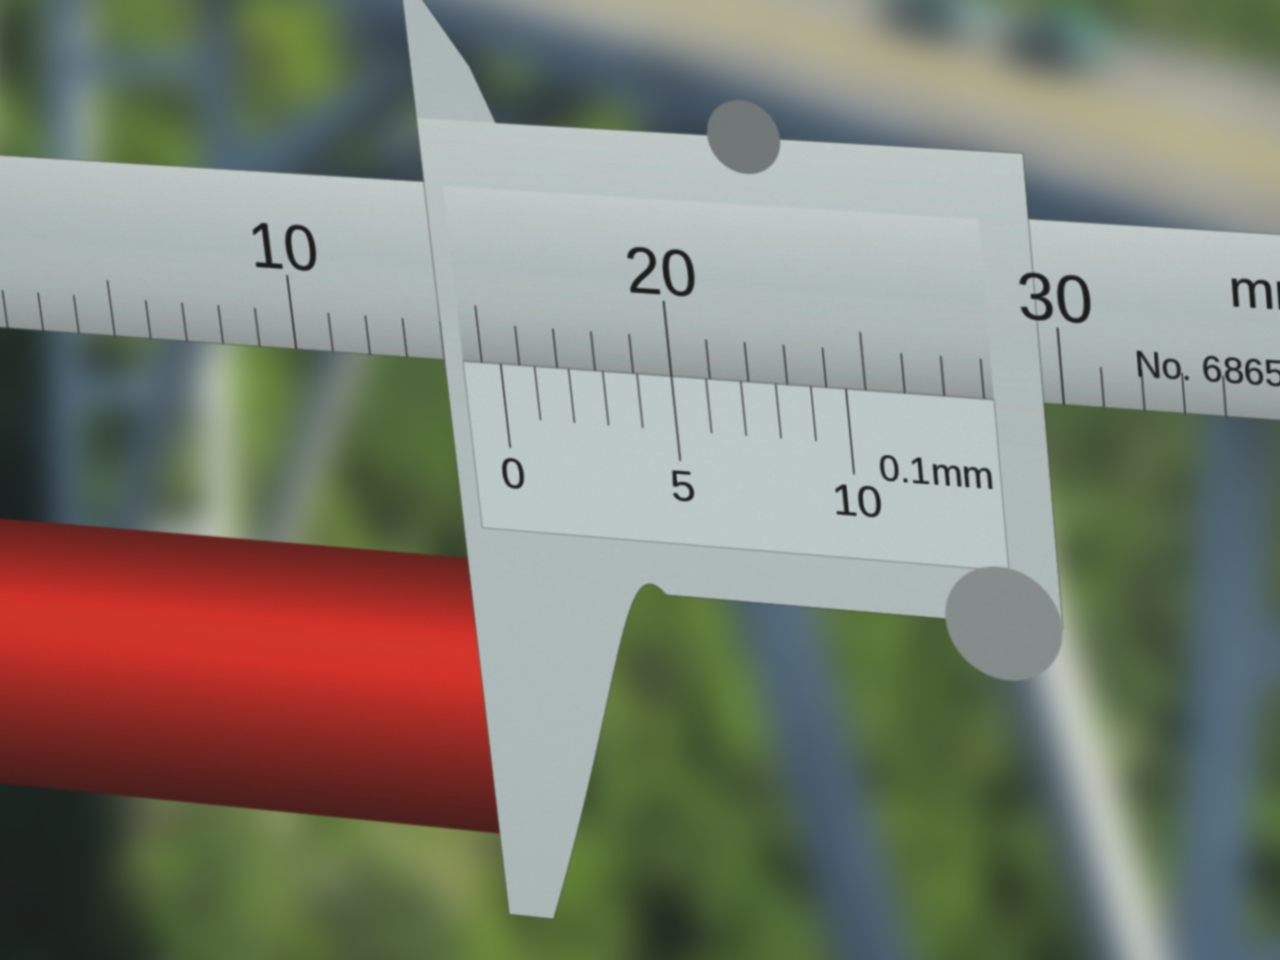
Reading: 15.5 mm
